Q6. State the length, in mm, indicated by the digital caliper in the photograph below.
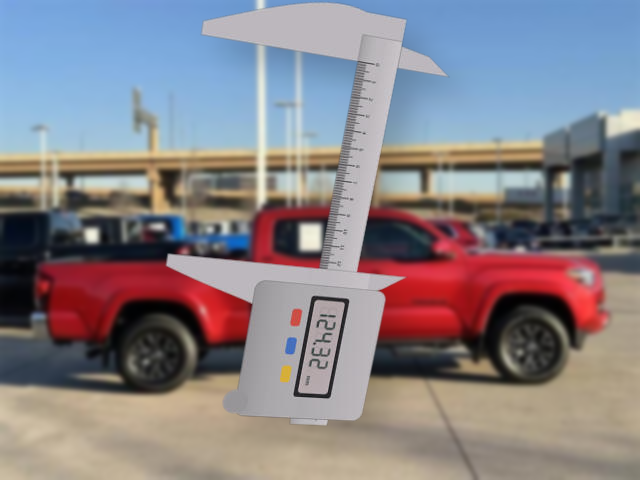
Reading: 124.32 mm
